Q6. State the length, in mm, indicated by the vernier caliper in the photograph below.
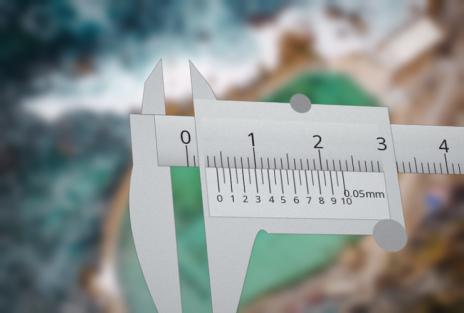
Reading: 4.2 mm
